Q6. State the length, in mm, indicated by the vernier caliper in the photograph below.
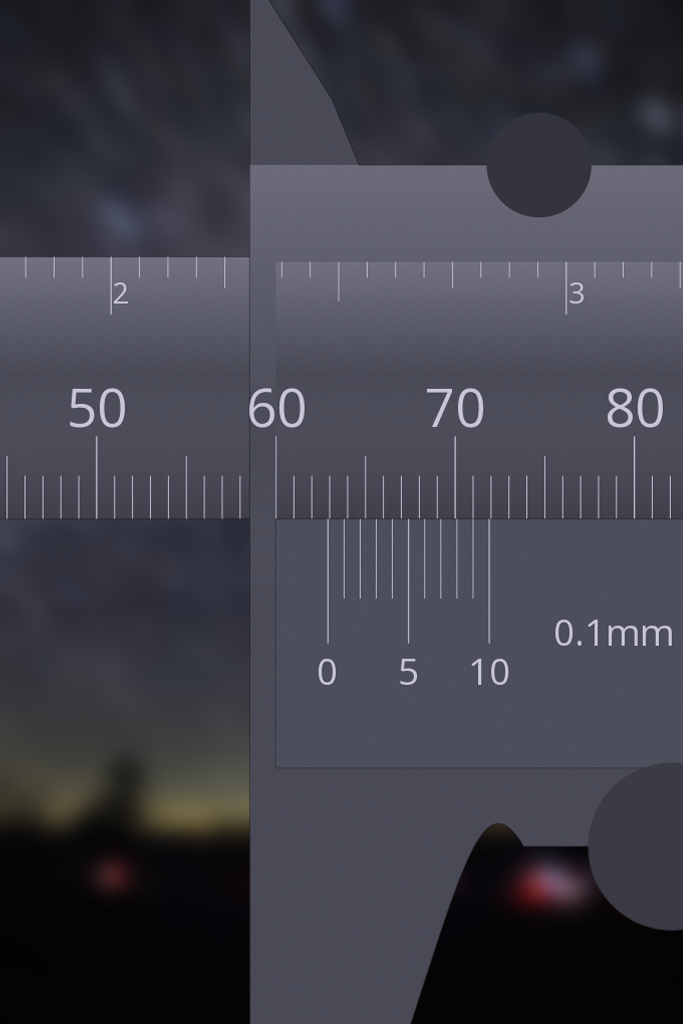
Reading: 62.9 mm
